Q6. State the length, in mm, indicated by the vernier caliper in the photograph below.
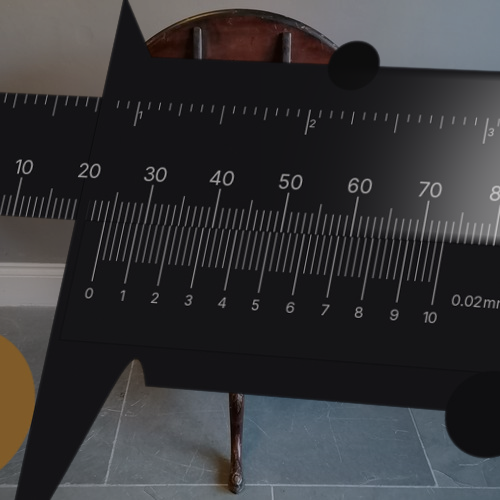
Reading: 24.0 mm
